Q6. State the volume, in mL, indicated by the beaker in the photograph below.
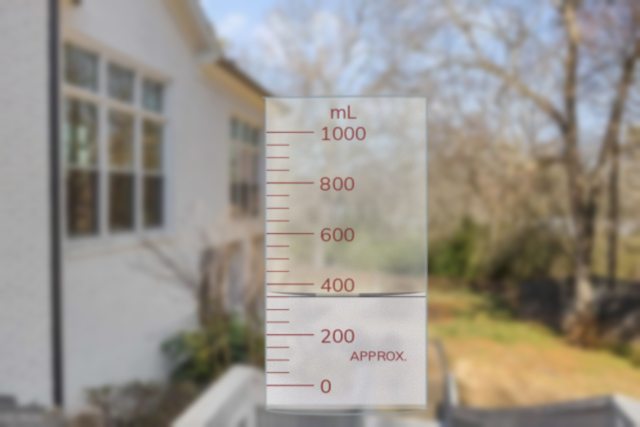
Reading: 350 mL
